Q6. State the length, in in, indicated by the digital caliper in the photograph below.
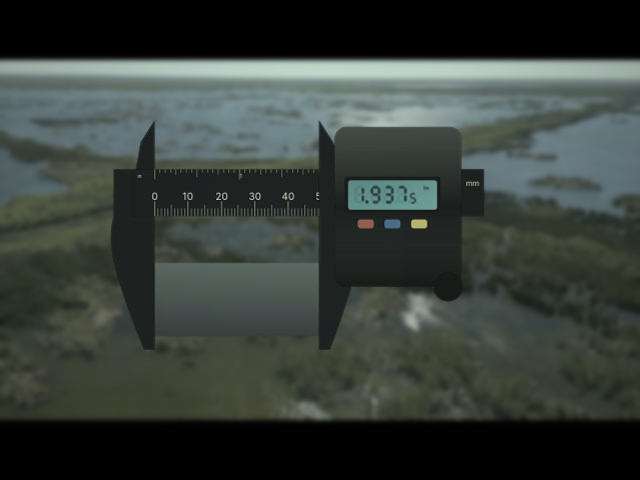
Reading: 1.9375 in
